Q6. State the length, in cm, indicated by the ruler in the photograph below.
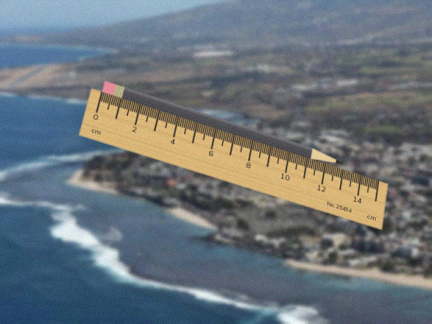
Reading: 13 cm
